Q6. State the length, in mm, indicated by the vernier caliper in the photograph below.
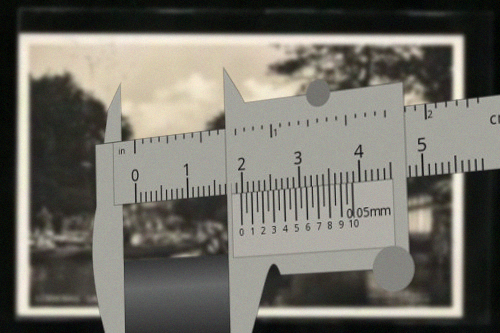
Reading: 19.8 mm
